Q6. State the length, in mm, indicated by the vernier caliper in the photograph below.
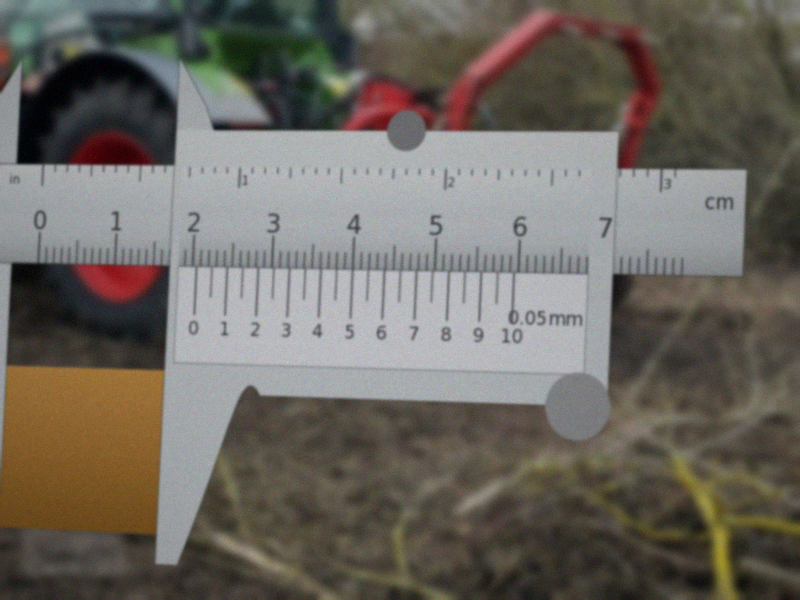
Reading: 20.5 mm
